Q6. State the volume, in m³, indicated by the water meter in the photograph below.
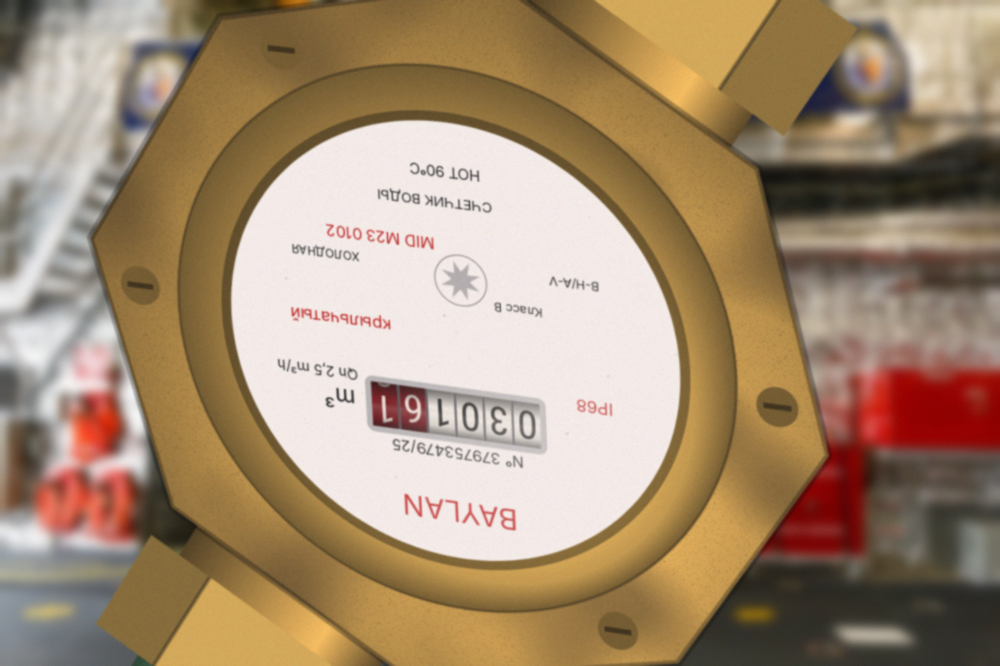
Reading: 301.61 m³
